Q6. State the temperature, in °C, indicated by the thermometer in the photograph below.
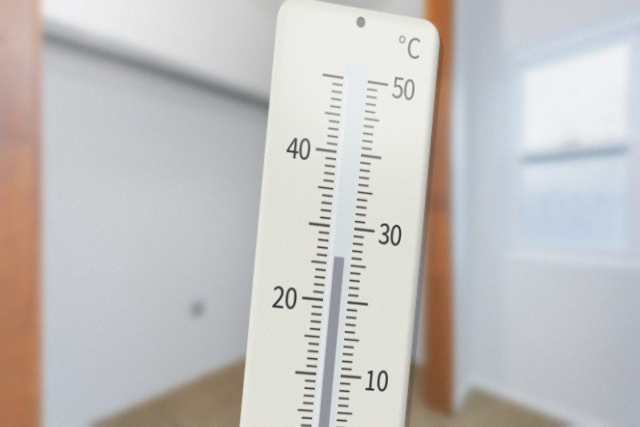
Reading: 26 °C
